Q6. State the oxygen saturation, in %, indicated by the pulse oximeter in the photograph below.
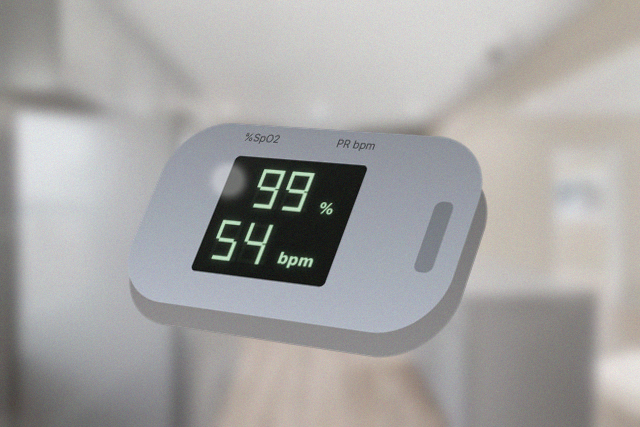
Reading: 99 %
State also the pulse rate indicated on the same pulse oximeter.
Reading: 54 bpm
